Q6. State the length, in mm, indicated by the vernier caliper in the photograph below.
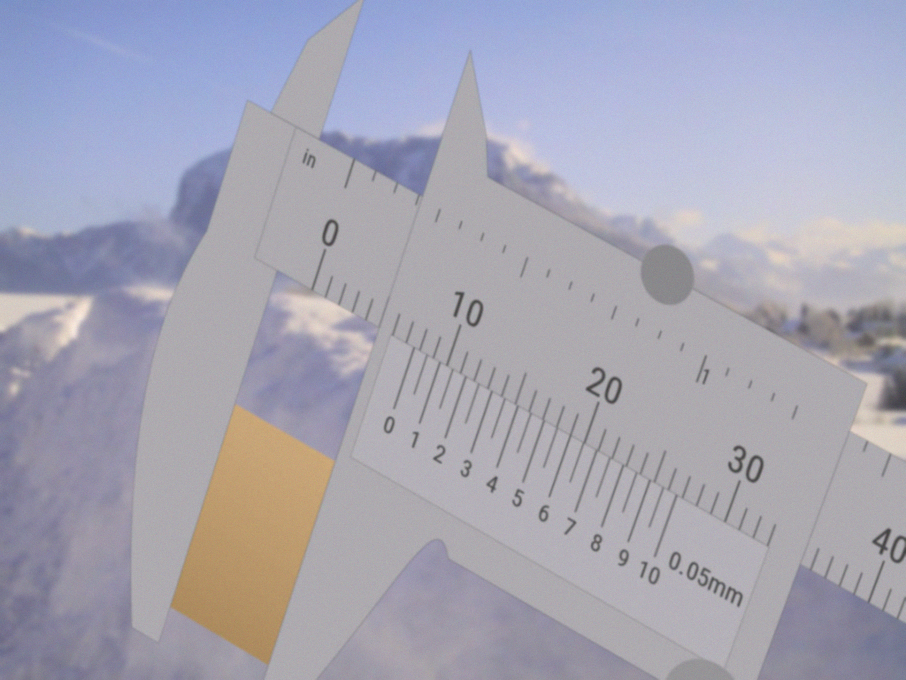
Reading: 7.6 mm
